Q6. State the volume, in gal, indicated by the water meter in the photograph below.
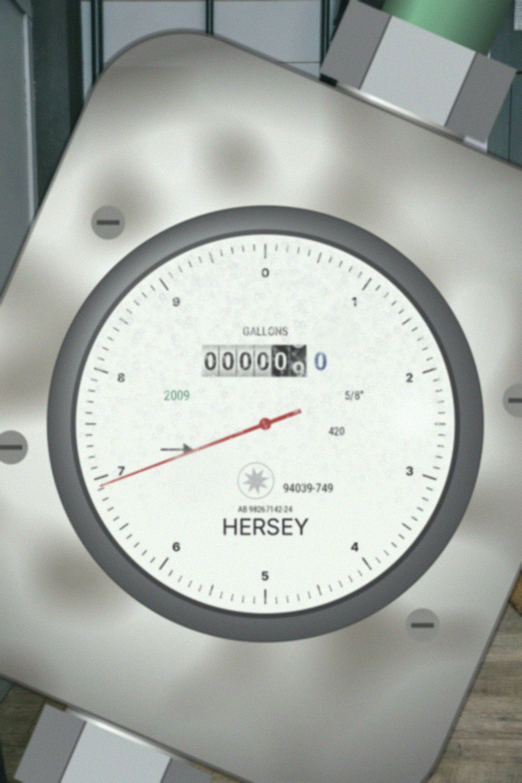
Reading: 86.9 gal
